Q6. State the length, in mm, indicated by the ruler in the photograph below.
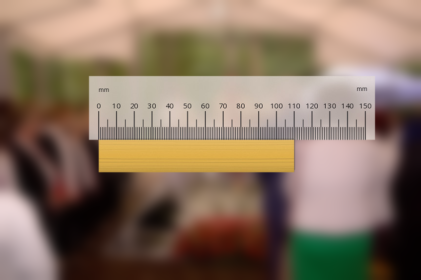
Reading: 110 mm
